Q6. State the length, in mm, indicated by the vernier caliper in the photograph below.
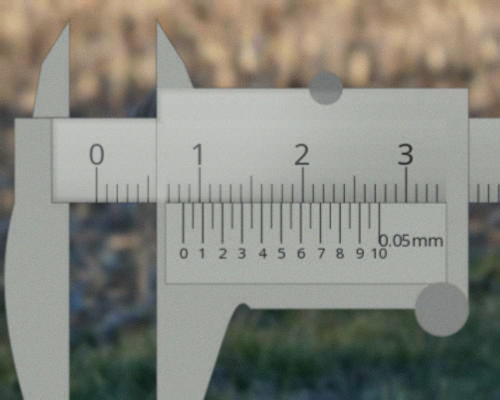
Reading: 8.4 mm
